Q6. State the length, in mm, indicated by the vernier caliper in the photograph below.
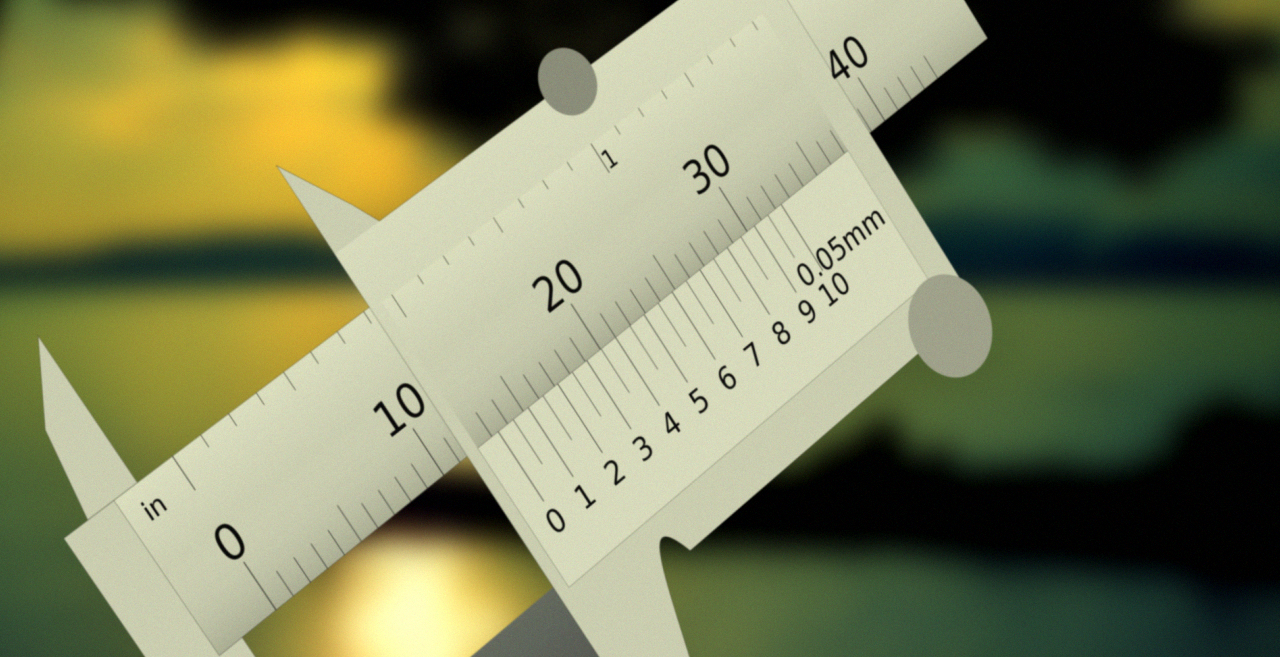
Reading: 13.4 mm
